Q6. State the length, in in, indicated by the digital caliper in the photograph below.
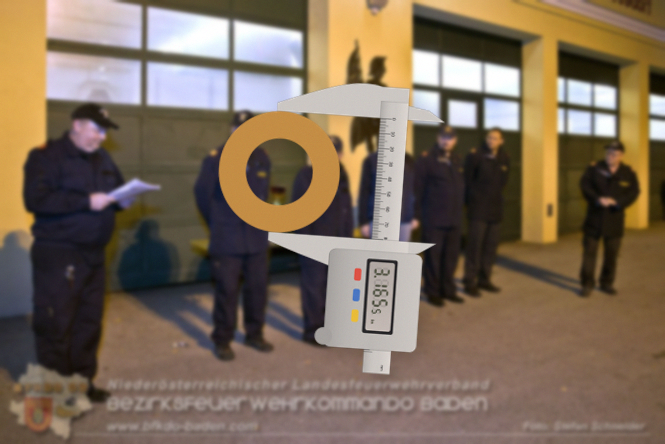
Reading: 3.1655 in
